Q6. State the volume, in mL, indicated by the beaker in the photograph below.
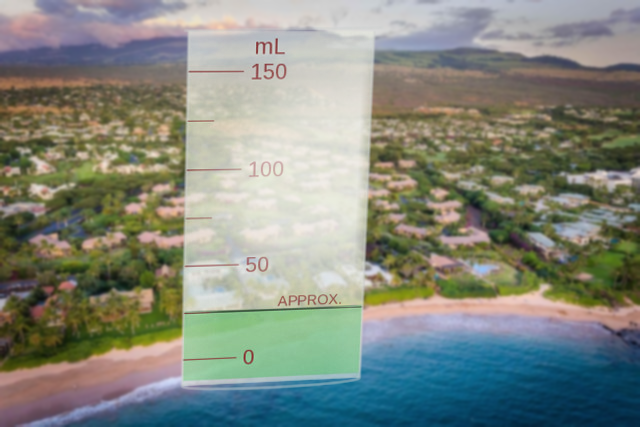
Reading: 25 mL
